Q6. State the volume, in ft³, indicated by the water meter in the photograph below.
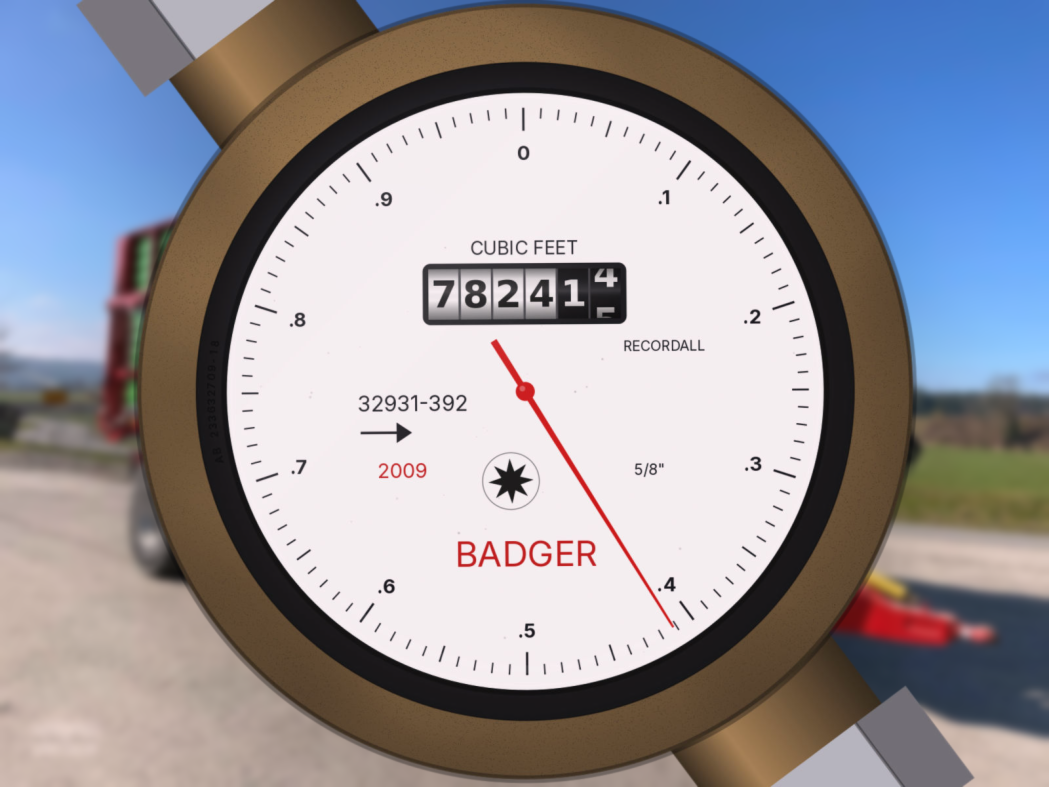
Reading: 782414.41 ft³
